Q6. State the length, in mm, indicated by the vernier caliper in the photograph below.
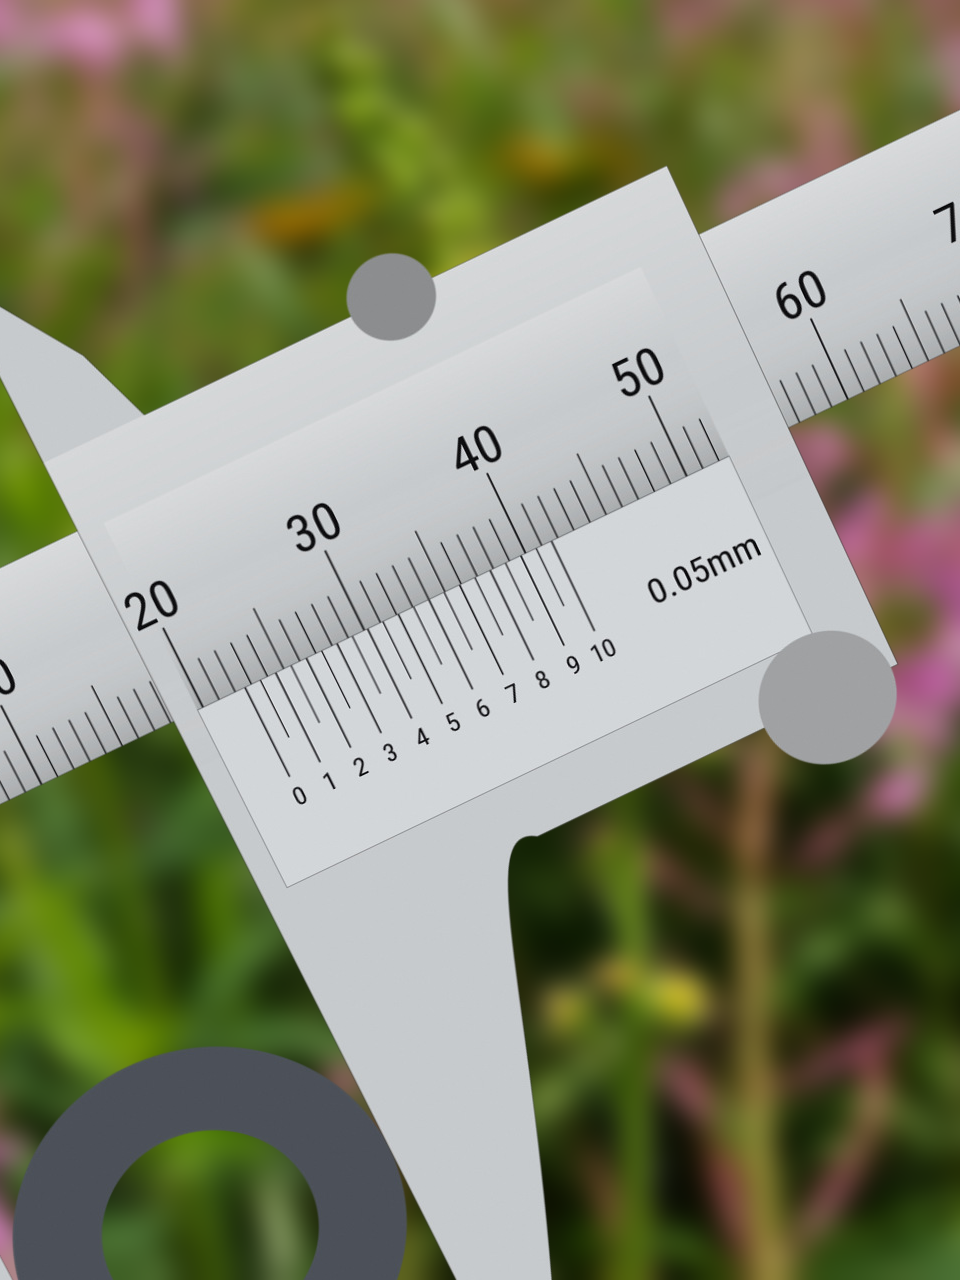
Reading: 22.6 mm
